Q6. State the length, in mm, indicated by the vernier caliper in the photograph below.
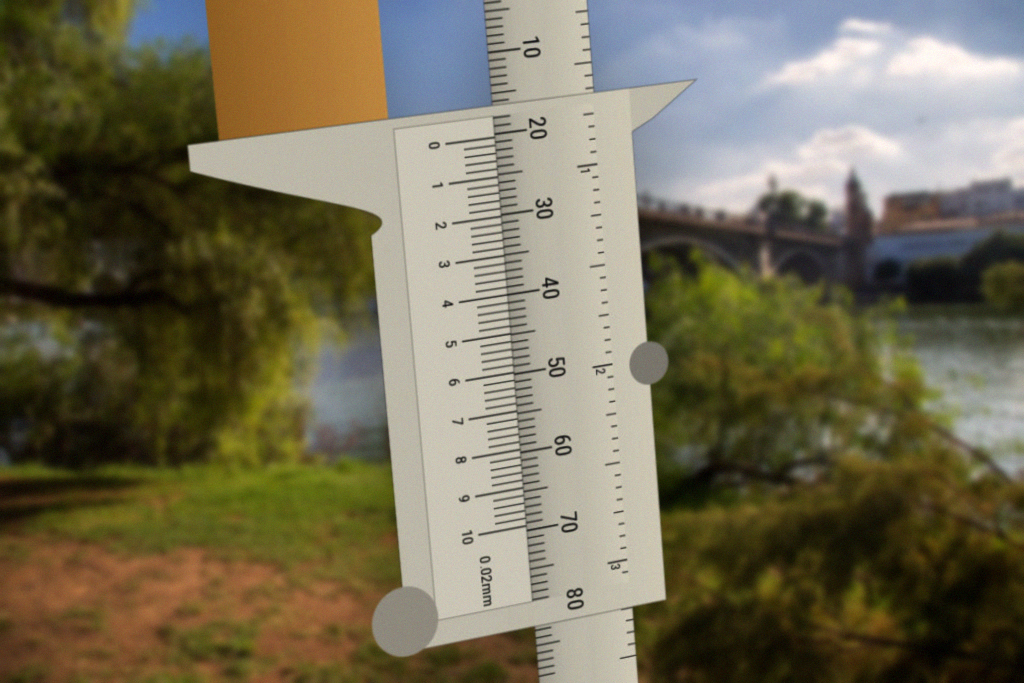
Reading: 20.4 mm
